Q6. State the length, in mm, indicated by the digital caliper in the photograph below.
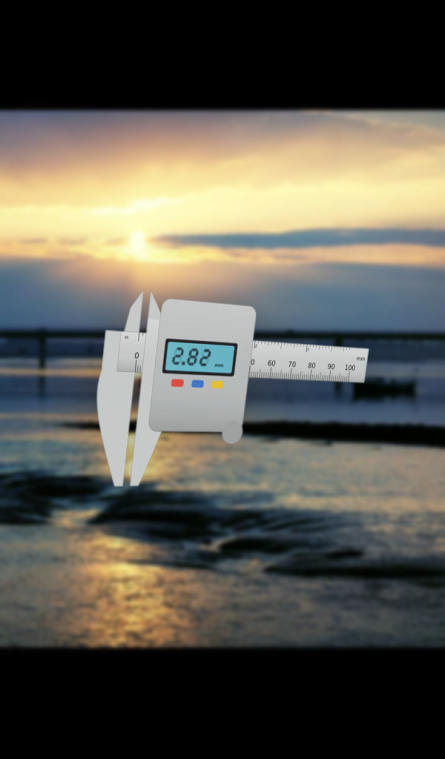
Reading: 2.82 mm
